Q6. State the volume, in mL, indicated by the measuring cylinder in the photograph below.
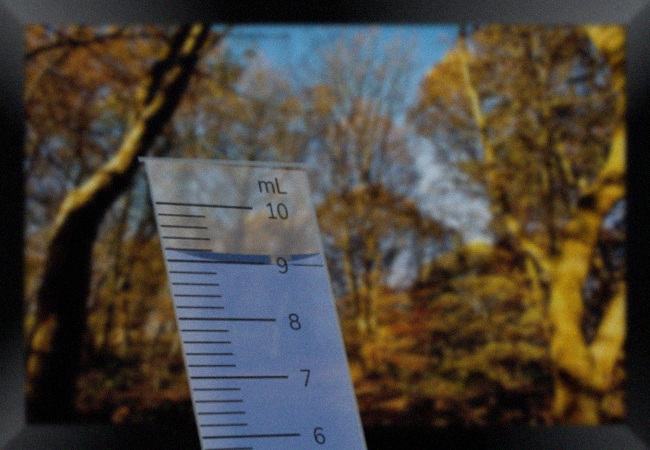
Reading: 9 mL
